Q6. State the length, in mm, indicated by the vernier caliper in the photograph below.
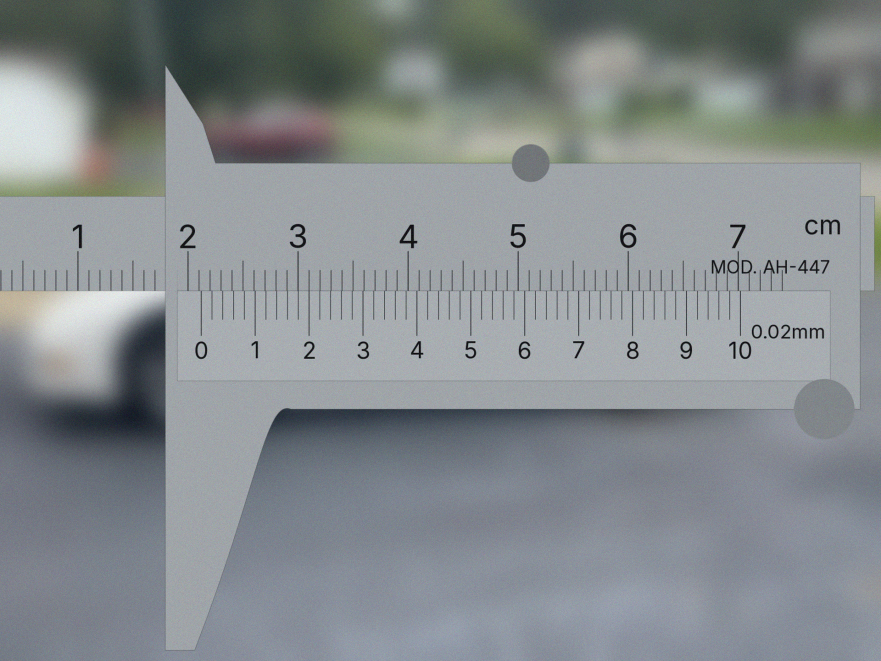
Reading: 21.2 mm
